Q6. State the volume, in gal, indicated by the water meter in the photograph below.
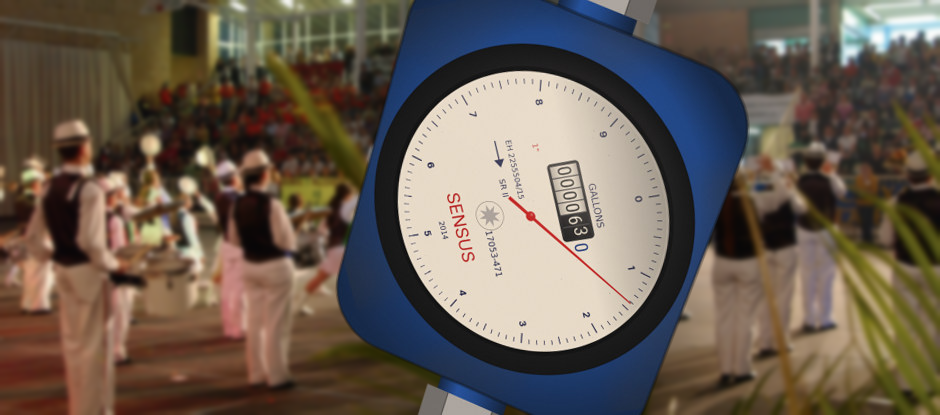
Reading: 631.4 gal
